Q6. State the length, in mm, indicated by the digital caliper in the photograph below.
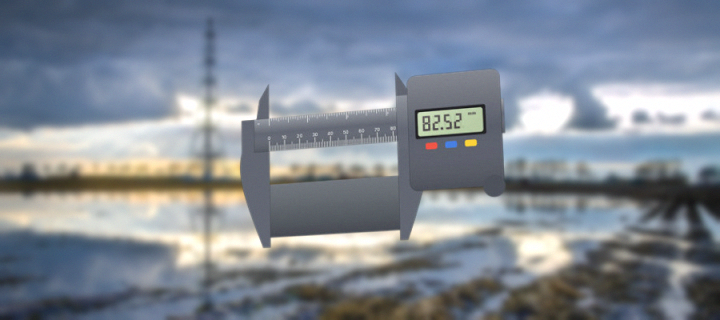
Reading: 82.52 mm
